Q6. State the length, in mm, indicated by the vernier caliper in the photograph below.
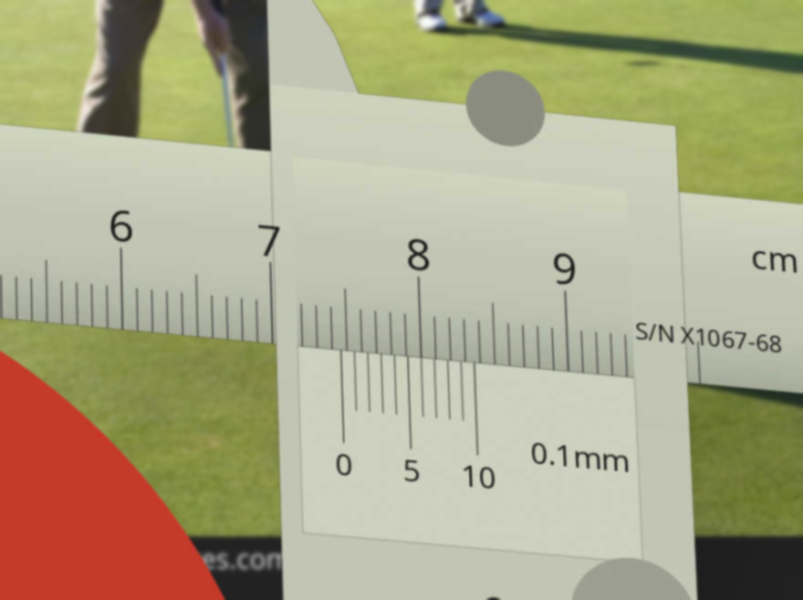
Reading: 74.6 mm
